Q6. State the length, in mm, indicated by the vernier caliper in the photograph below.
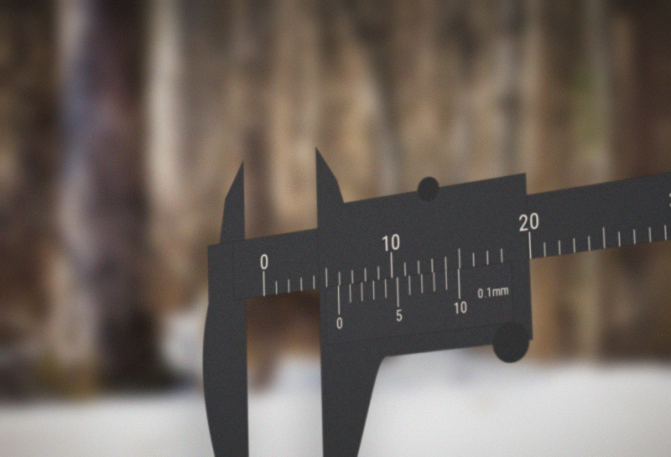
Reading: 5.9 mm
